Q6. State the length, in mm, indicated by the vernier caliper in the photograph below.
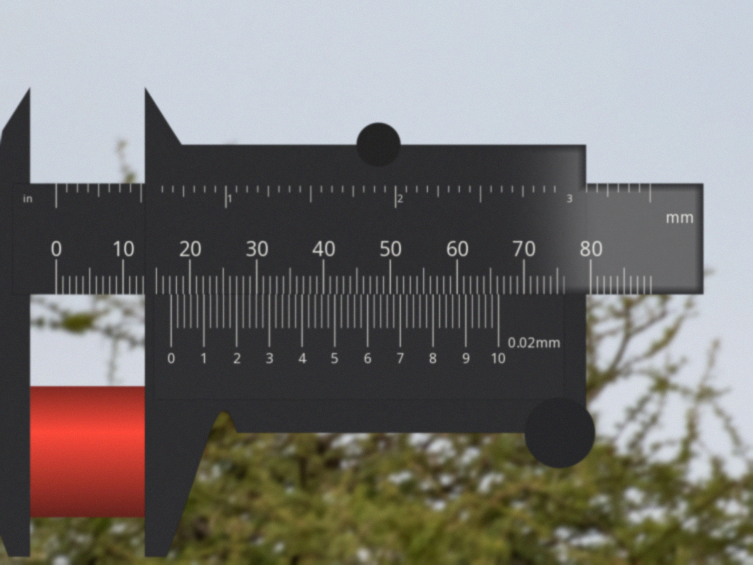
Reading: 17.2 mm
